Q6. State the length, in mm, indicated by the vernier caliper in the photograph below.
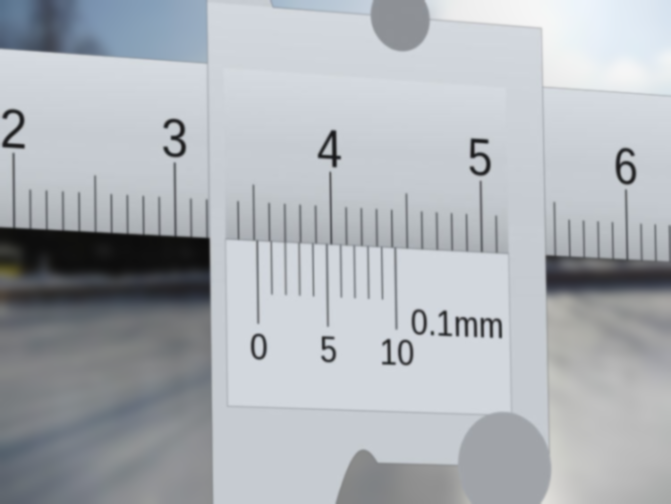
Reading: 35.2 mm
